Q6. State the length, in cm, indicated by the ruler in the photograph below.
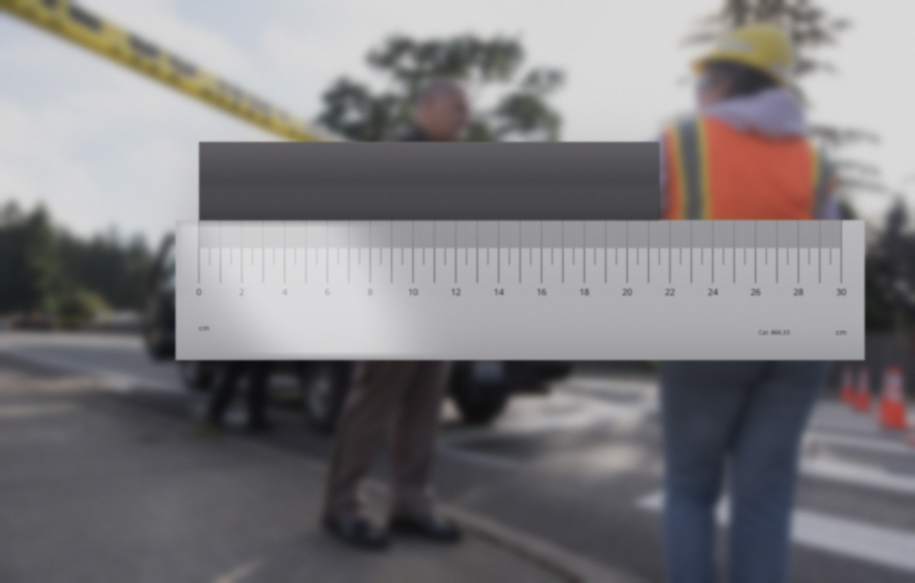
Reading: 21.5 cm
